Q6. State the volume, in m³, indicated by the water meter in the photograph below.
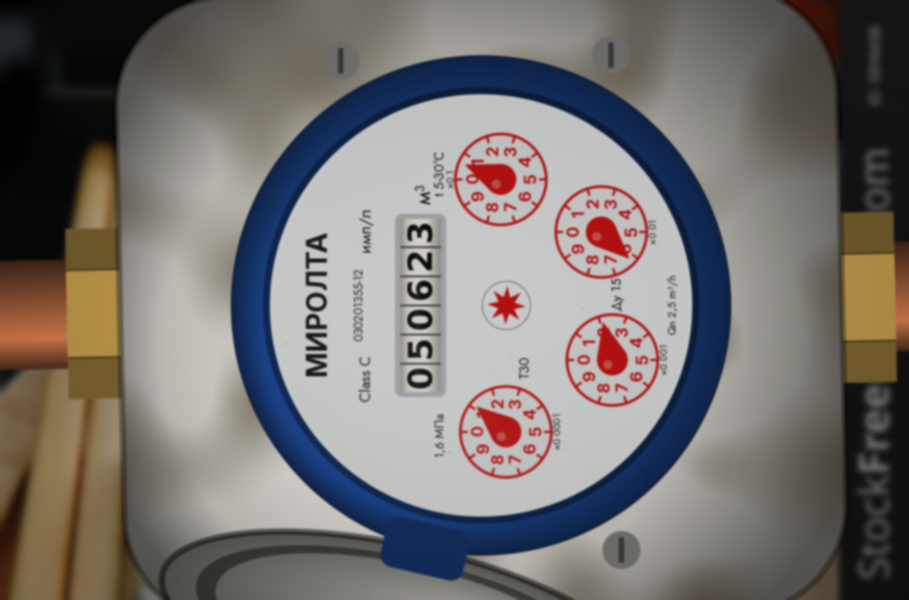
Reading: 50623.0621 m³
